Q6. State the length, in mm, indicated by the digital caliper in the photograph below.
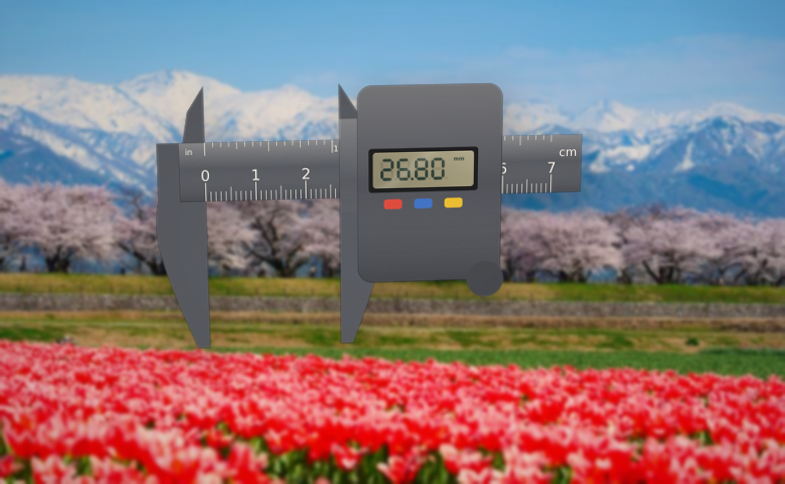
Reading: 26.80 mm
